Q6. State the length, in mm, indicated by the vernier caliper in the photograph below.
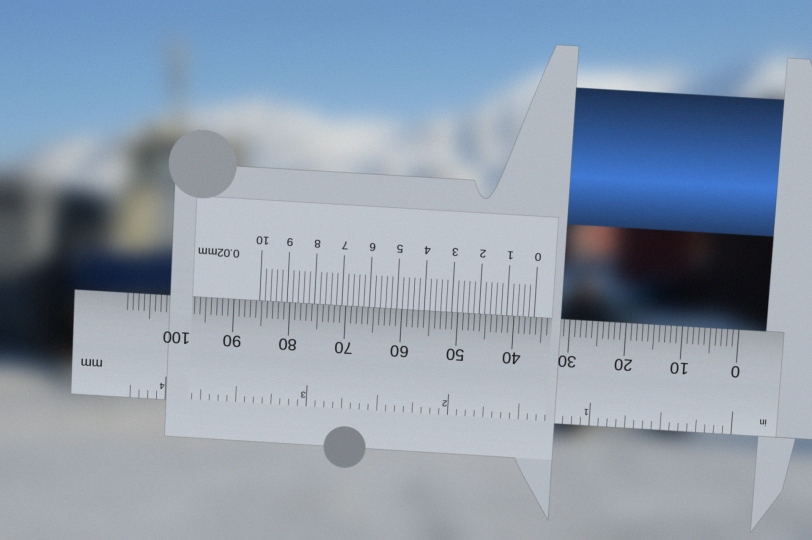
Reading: 36.4 mm
